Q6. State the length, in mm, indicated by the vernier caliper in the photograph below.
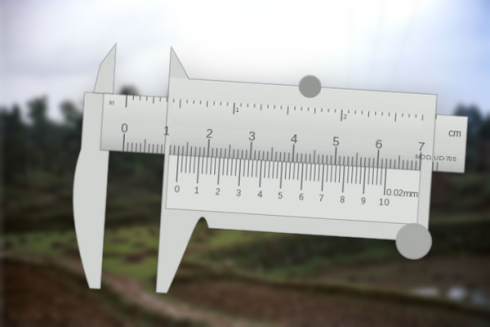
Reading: 13.0 mm
